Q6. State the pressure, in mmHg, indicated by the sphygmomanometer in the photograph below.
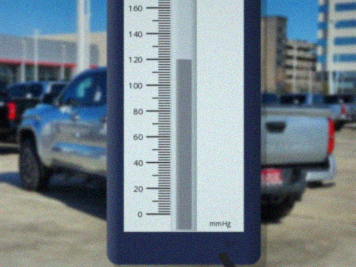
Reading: 120 mmHg
